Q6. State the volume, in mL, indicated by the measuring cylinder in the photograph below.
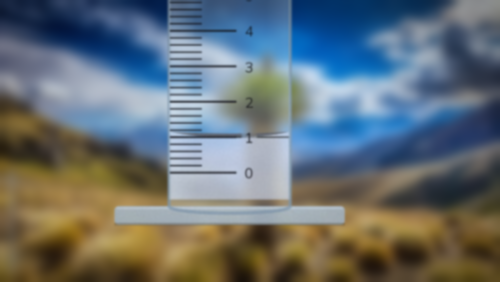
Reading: 1 mL
